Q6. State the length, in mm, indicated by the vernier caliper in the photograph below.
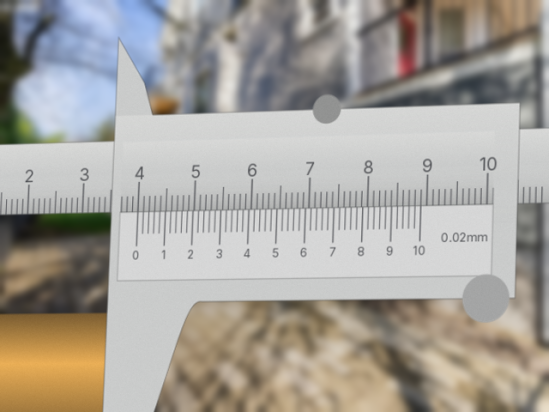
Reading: 40.0 mm
